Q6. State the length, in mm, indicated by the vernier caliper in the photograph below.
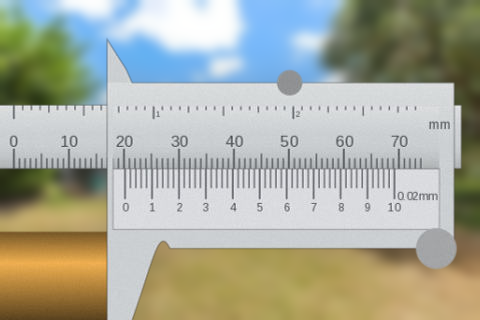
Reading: 20.2 mm
